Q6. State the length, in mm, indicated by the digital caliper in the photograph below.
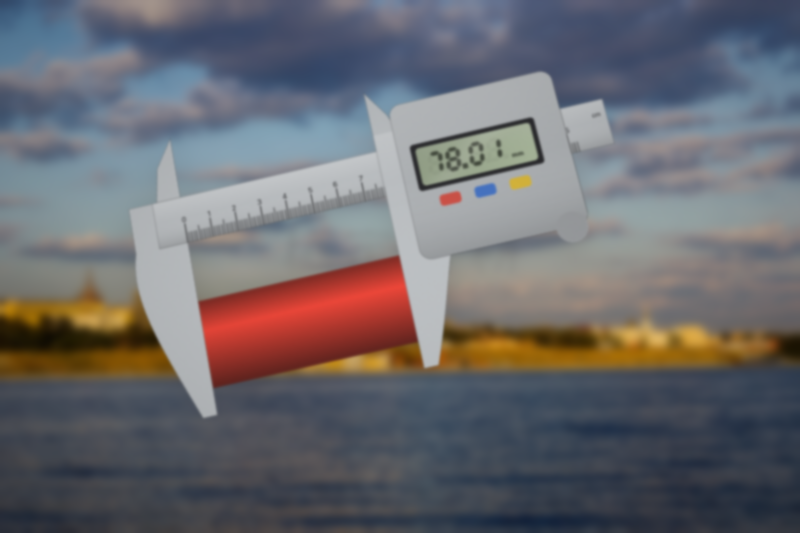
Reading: 78.01 mm
